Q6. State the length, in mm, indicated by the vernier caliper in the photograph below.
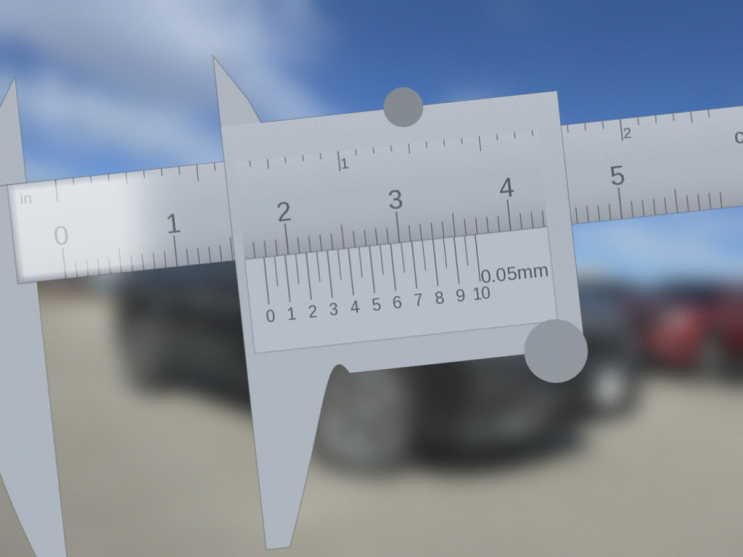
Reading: 17.8 mm
